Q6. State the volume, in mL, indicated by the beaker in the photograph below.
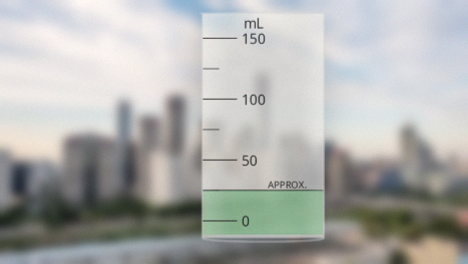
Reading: 25 mL
